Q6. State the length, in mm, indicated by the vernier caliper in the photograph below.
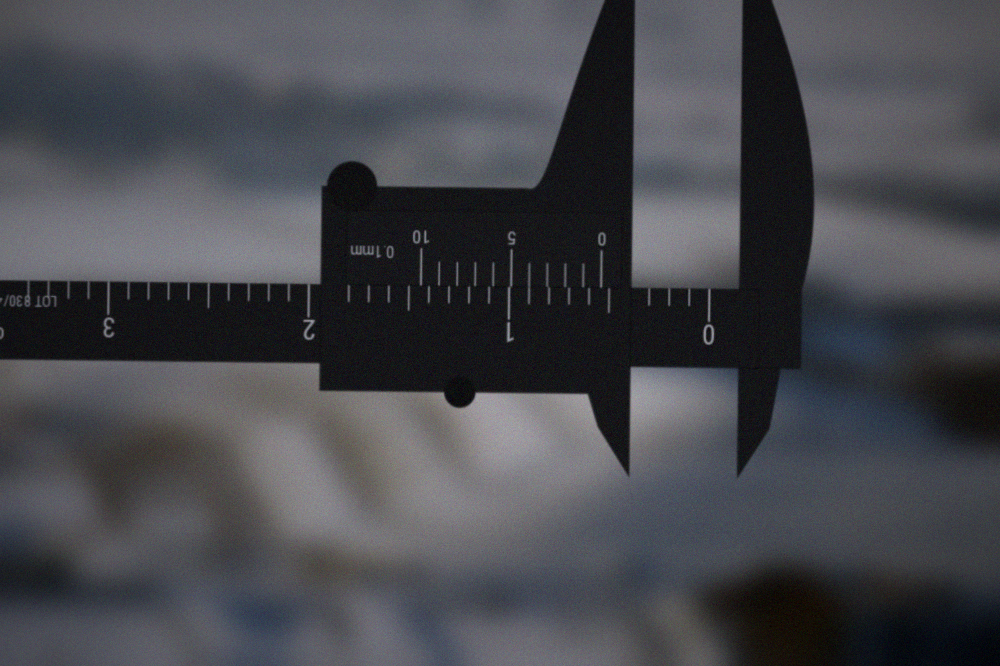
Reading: 5.4 mm
